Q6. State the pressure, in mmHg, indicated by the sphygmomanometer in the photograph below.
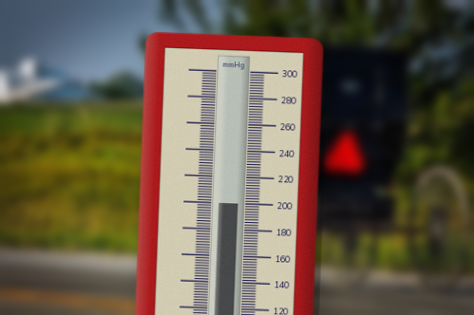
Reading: 200 mmHg
